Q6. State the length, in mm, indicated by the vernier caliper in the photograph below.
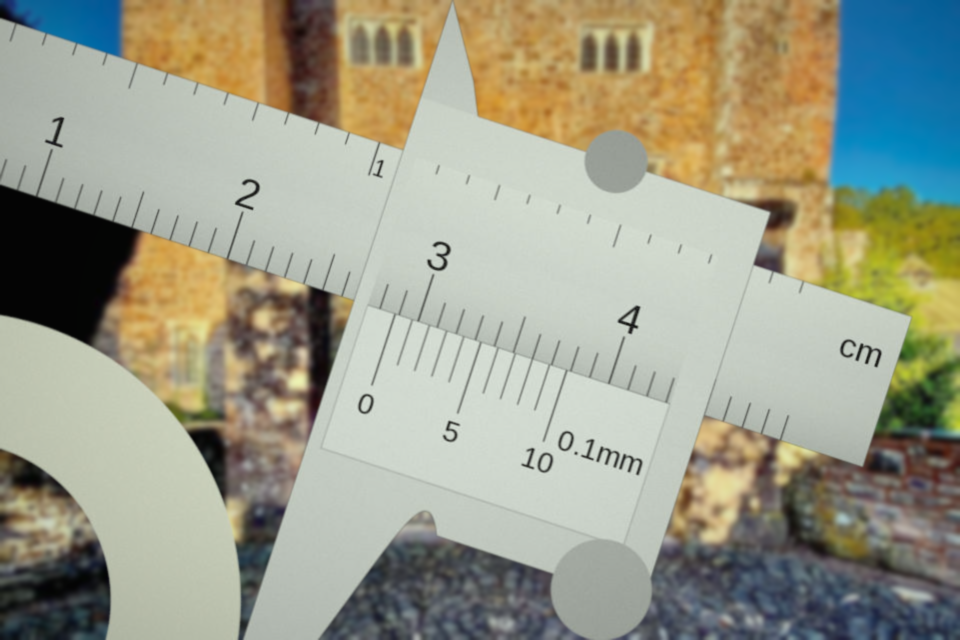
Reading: 28.8 mm
